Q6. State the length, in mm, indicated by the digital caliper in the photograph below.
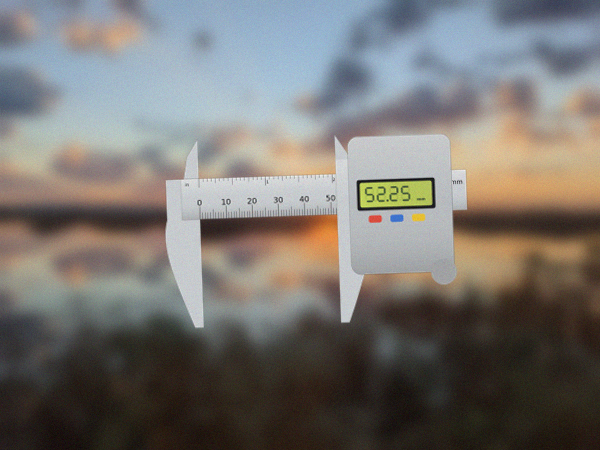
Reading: 52.25 mm
